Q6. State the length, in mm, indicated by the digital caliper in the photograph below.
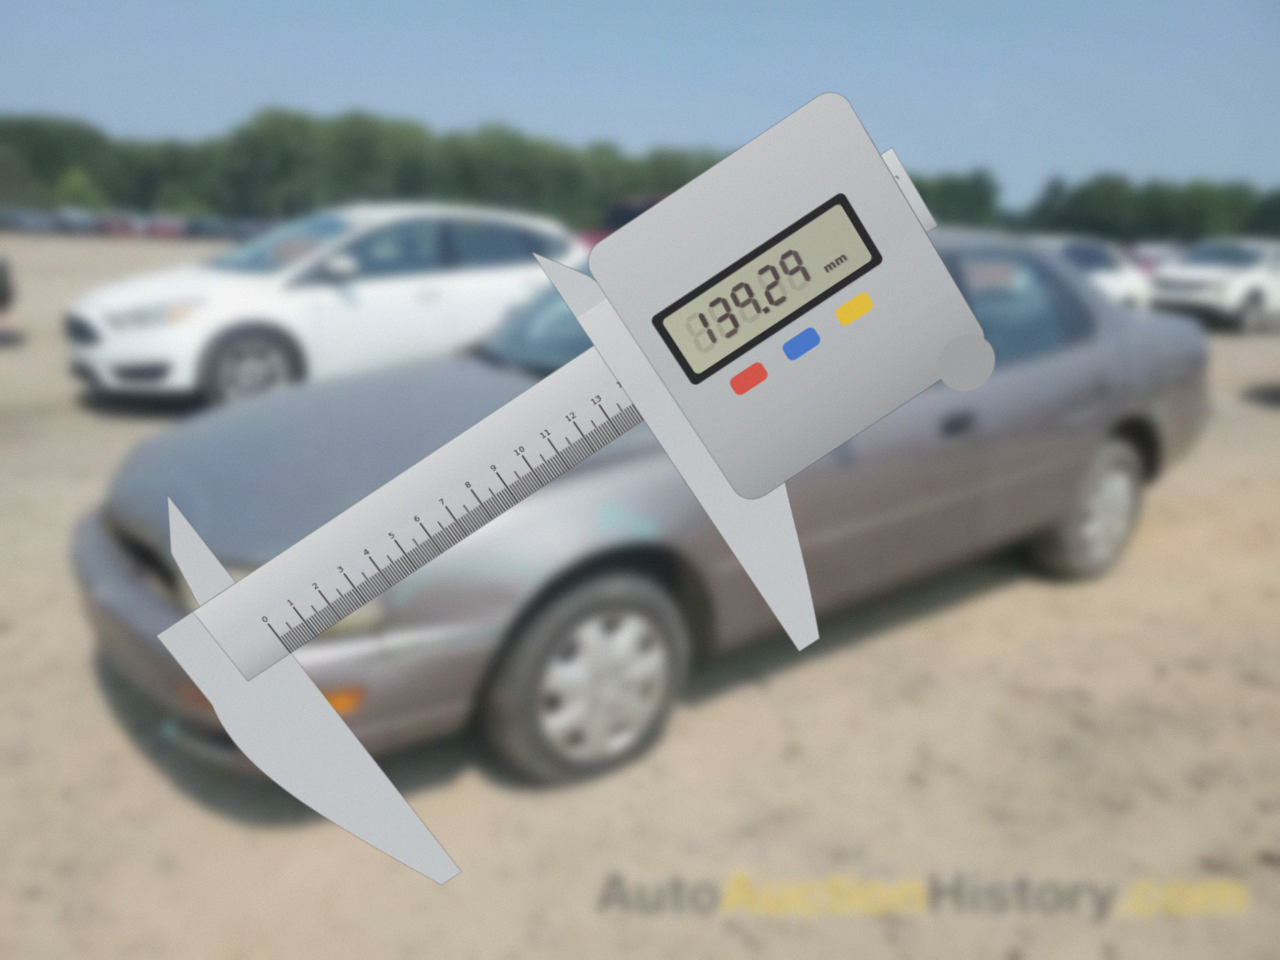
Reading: 139.29 mm
